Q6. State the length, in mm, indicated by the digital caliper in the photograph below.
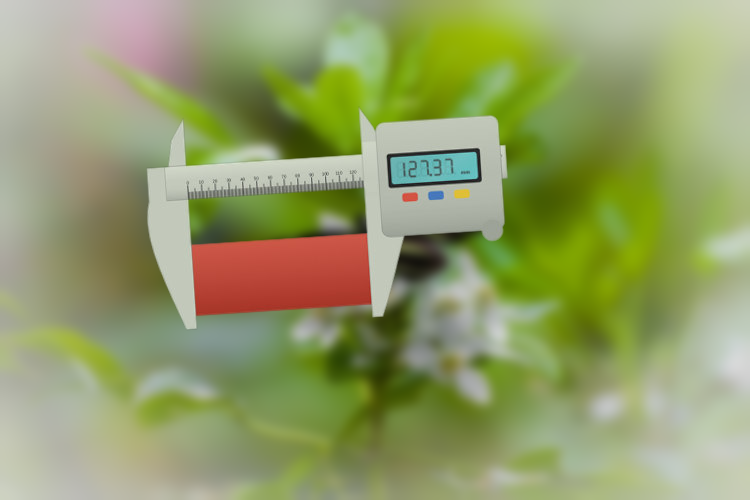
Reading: 127.37 mm
